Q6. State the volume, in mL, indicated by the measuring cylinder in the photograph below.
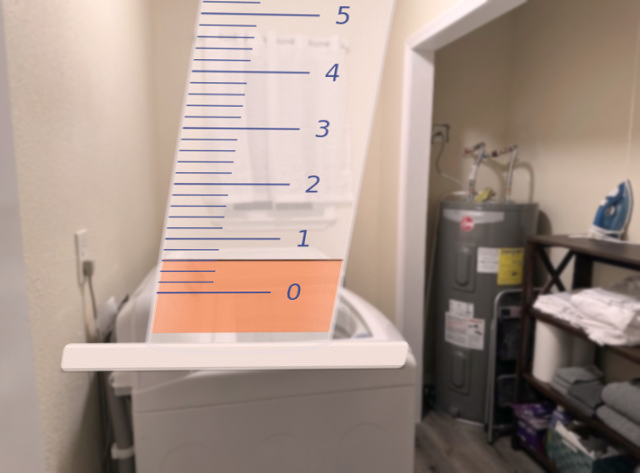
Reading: 0.6 mL
